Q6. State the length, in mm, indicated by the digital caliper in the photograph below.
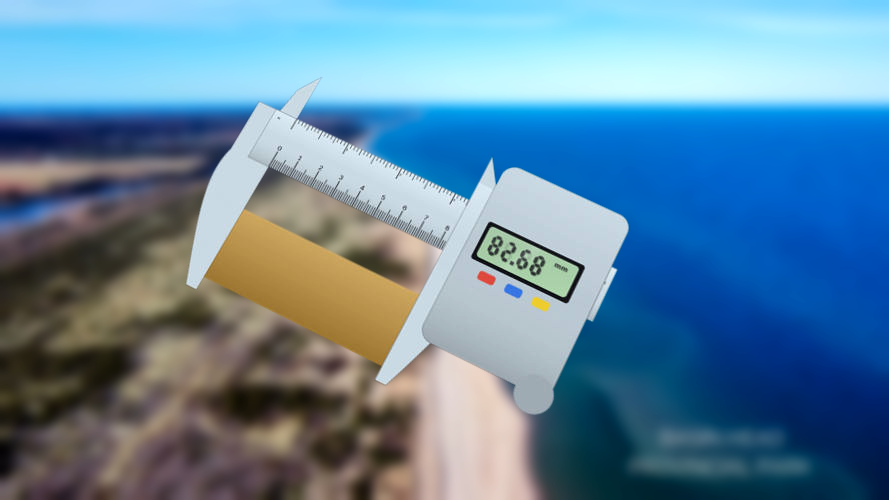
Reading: 82.68 mm
